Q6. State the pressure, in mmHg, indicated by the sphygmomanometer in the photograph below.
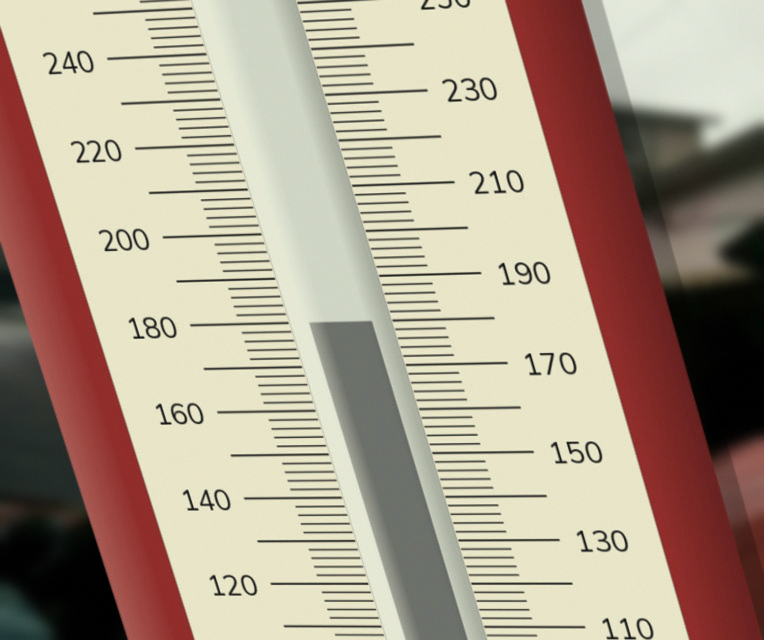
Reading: 180 mmHg
